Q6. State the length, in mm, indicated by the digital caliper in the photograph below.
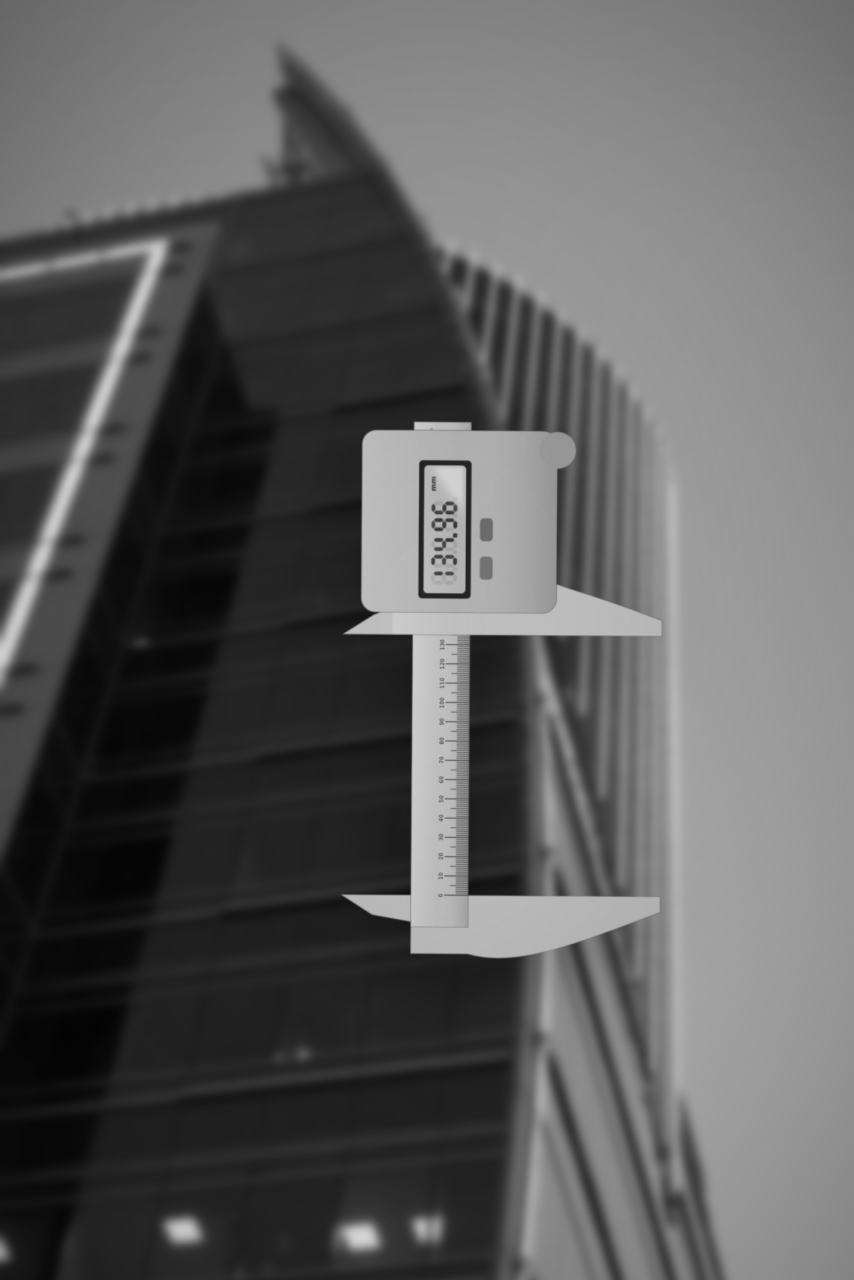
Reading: 134.96 mm
